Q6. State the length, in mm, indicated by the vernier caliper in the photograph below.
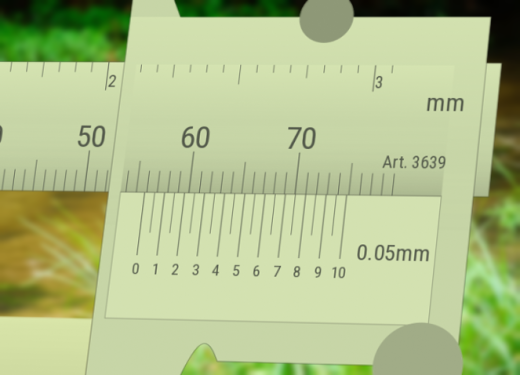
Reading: 55.8 mm
